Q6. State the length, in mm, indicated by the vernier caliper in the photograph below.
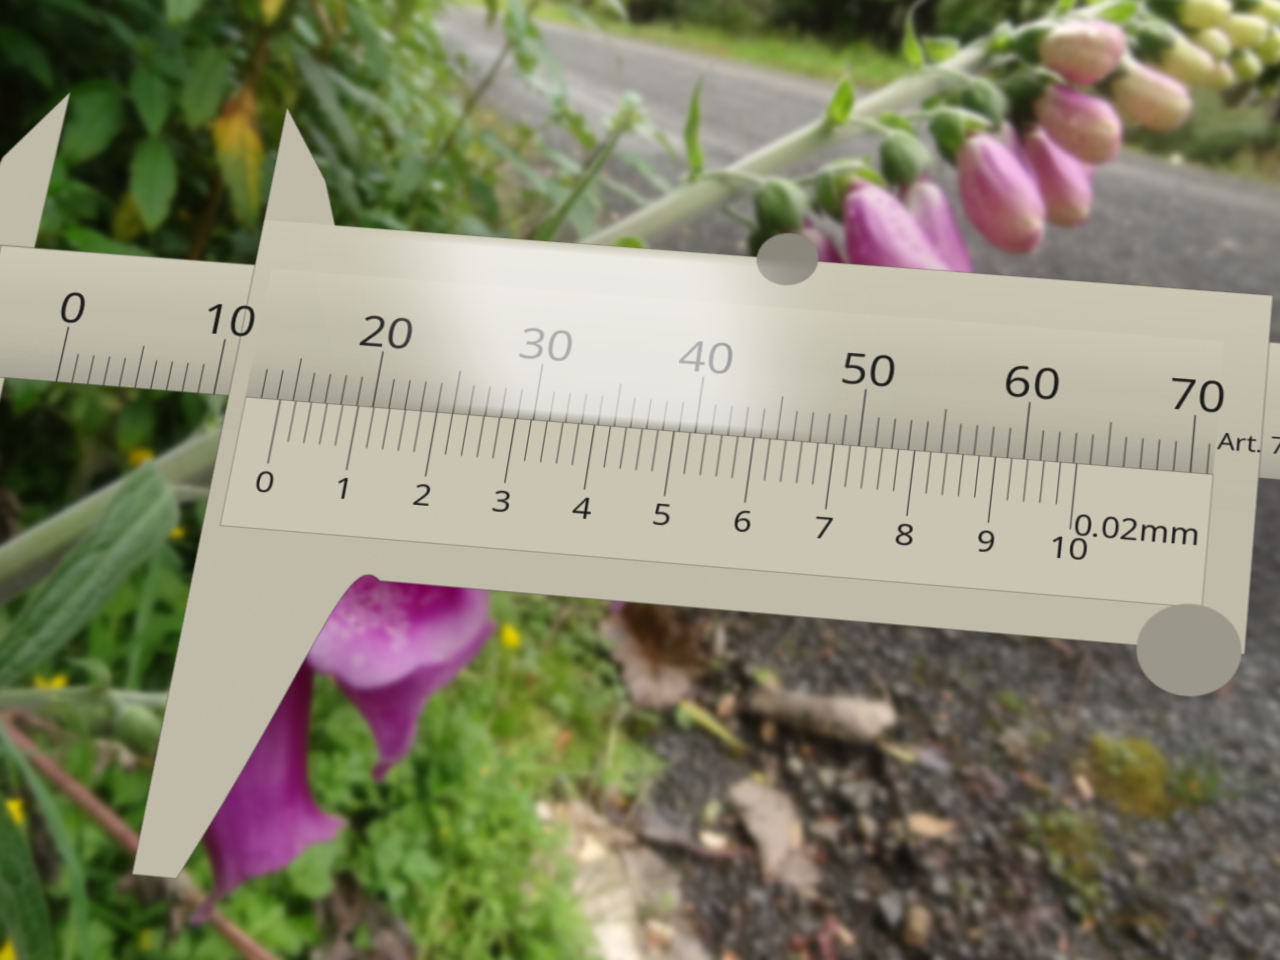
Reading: 14.2 mm
